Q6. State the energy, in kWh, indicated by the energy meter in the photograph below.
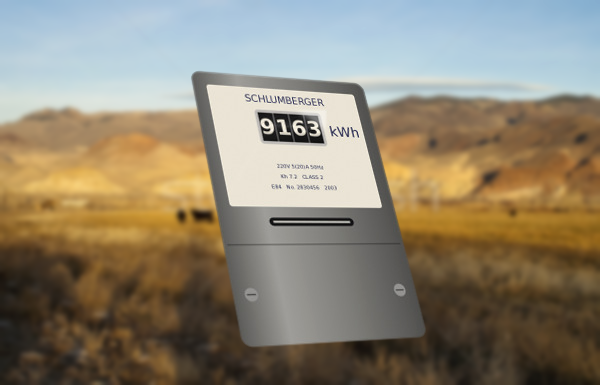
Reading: 9163 kWh
